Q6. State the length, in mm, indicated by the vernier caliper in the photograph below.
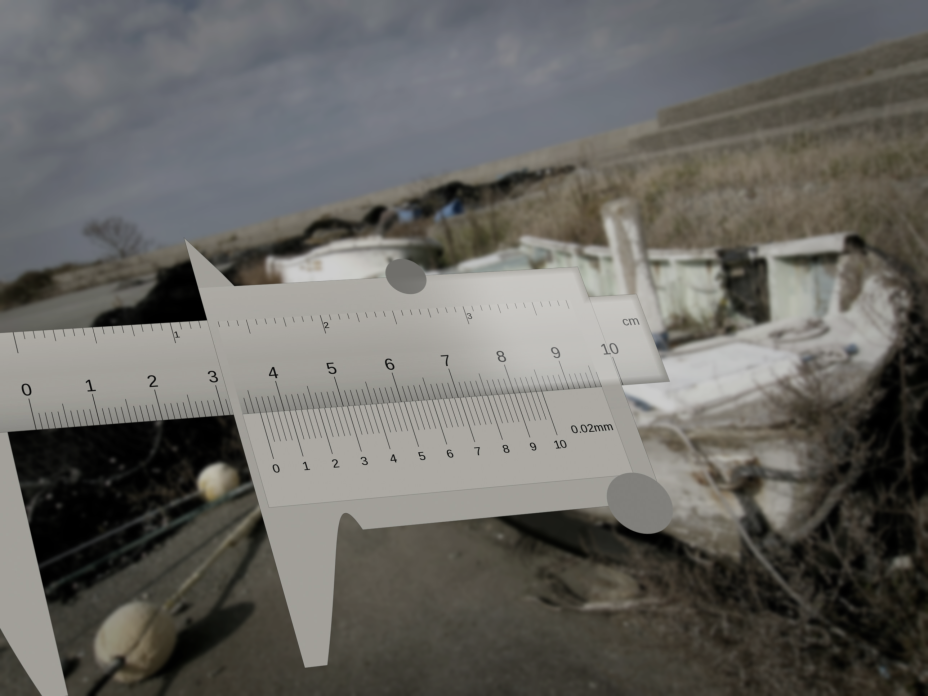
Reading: 36.0 mm
